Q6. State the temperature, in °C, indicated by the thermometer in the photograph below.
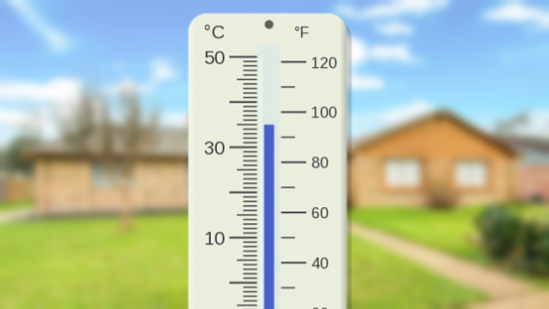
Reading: 35 °C
